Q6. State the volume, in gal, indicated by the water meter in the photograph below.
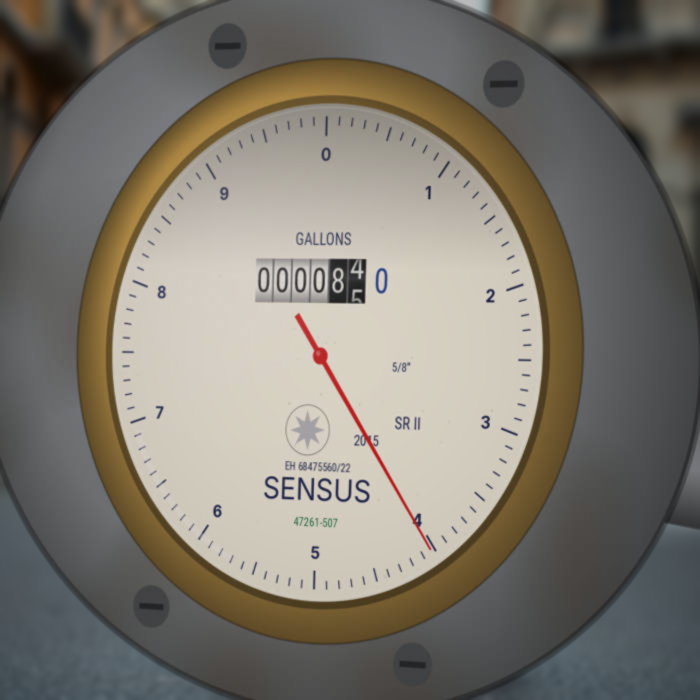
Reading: 844.0 gal
